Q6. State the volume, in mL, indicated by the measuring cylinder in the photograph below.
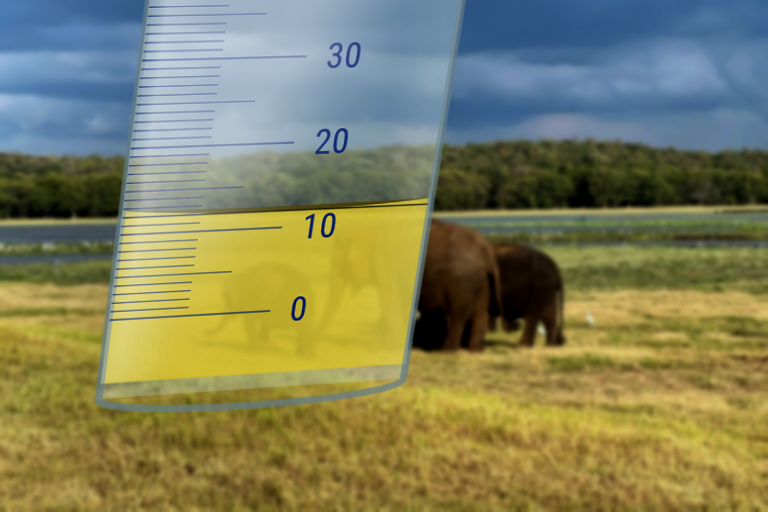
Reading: 12 mL
